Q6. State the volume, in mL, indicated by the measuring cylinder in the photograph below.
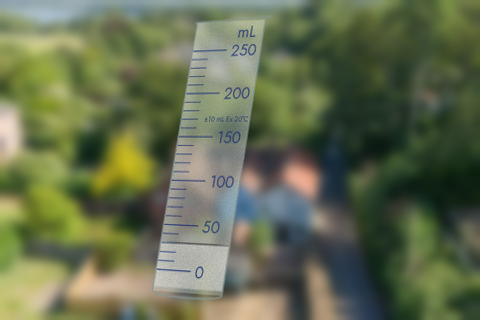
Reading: 30 mL
